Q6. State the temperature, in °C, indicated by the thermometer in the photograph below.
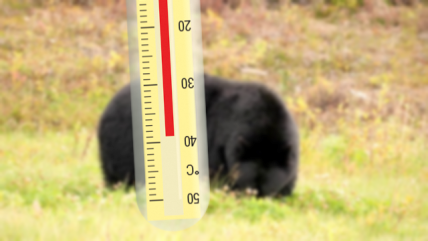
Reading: 39 °C
